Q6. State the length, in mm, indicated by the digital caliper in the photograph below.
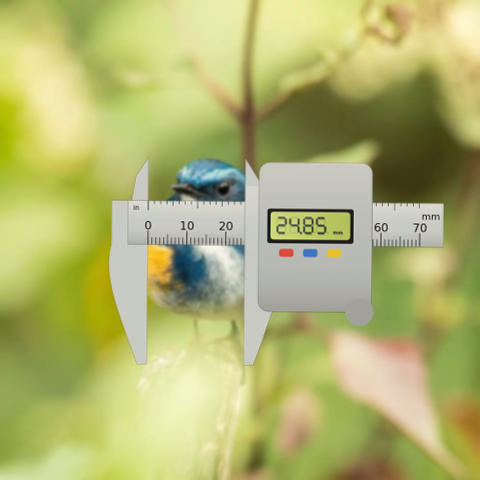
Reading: 24.85 mm
